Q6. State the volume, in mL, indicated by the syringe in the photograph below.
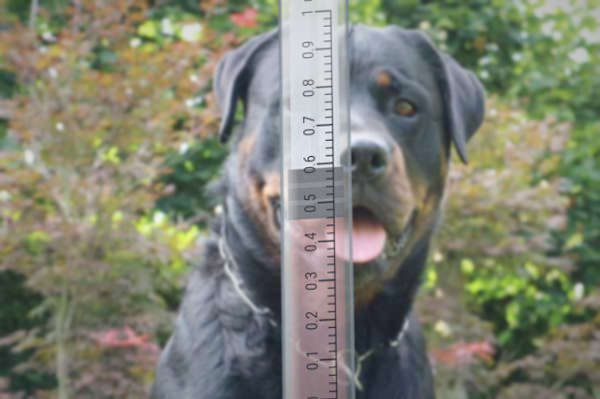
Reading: 0.46 mL
